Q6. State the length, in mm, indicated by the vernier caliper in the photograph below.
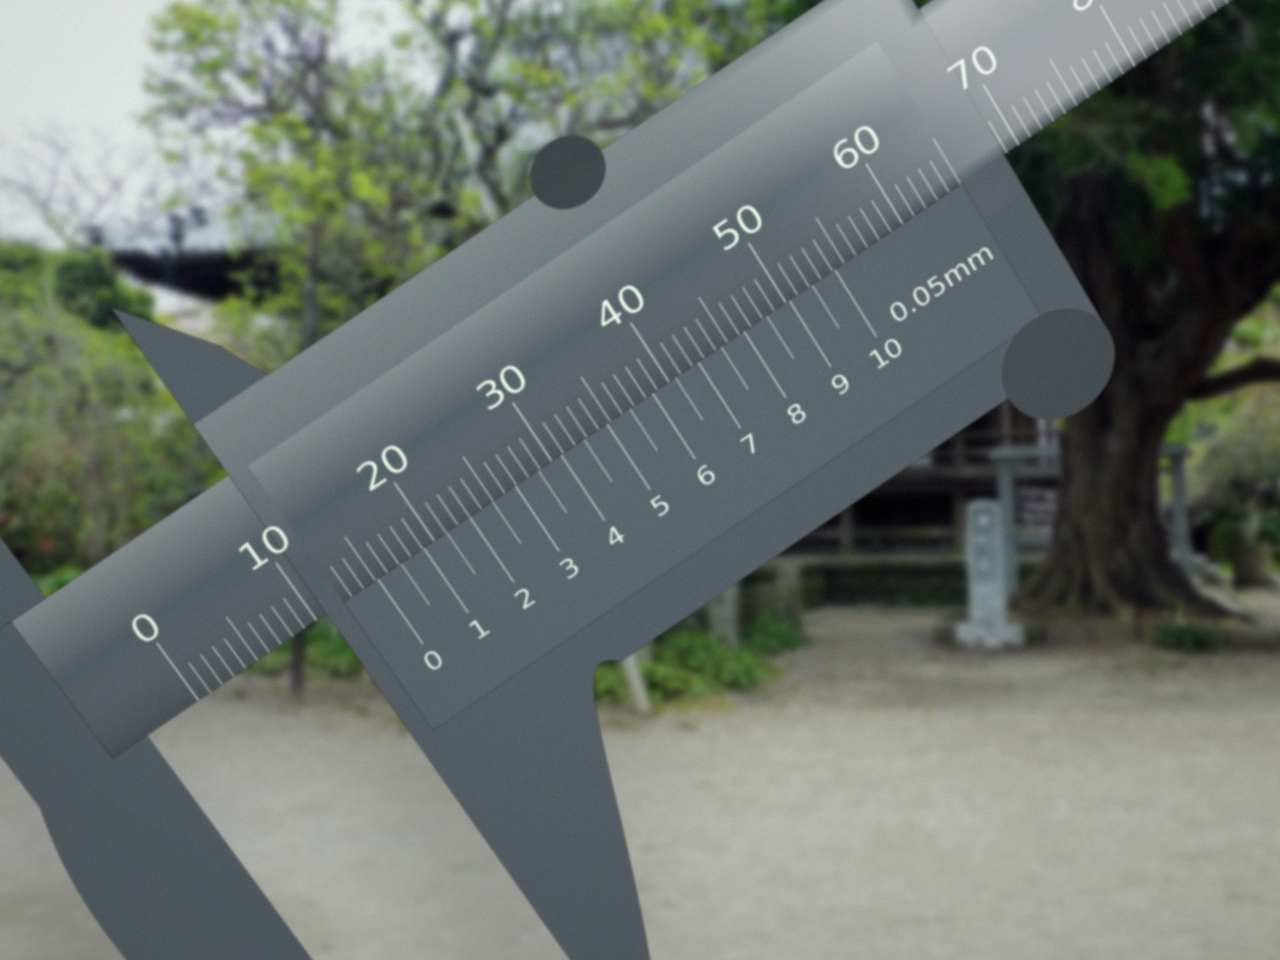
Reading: 15.2 mm
